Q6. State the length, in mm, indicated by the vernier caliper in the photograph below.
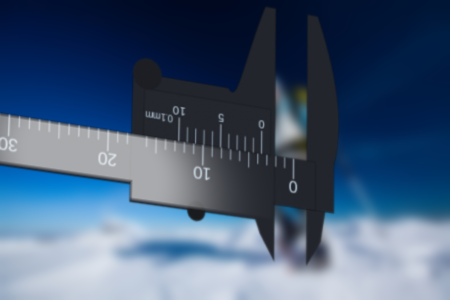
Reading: 3.6 mm
